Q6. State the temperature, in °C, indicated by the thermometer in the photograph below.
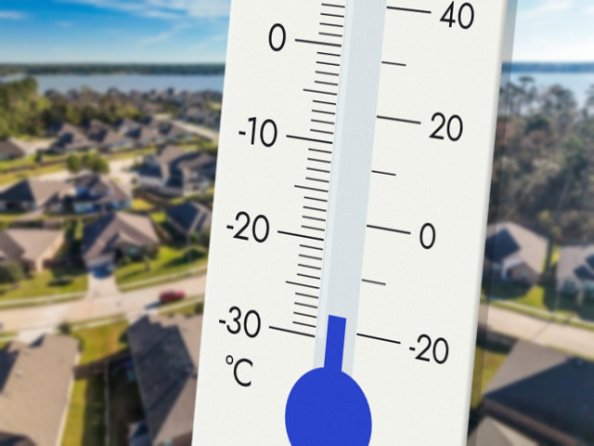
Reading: -27.5 °C
